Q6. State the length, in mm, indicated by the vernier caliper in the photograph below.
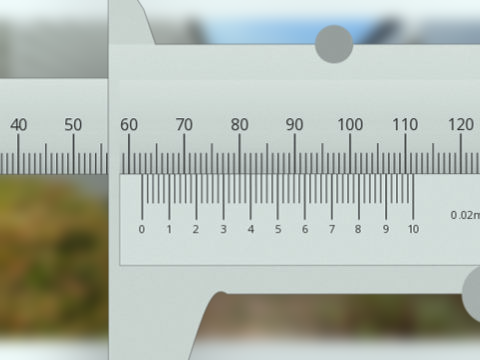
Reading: 62.4 mm
